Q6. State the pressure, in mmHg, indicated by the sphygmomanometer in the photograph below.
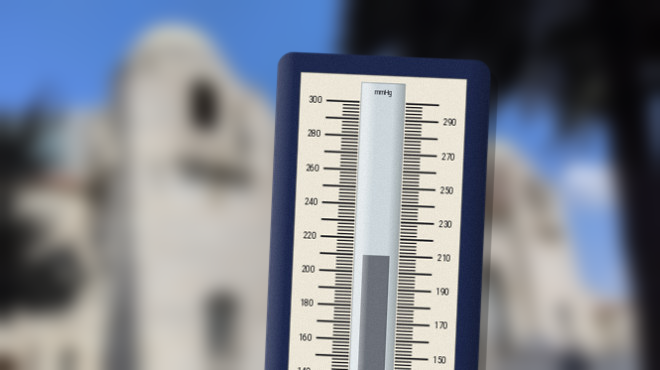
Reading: 210 mmHg
